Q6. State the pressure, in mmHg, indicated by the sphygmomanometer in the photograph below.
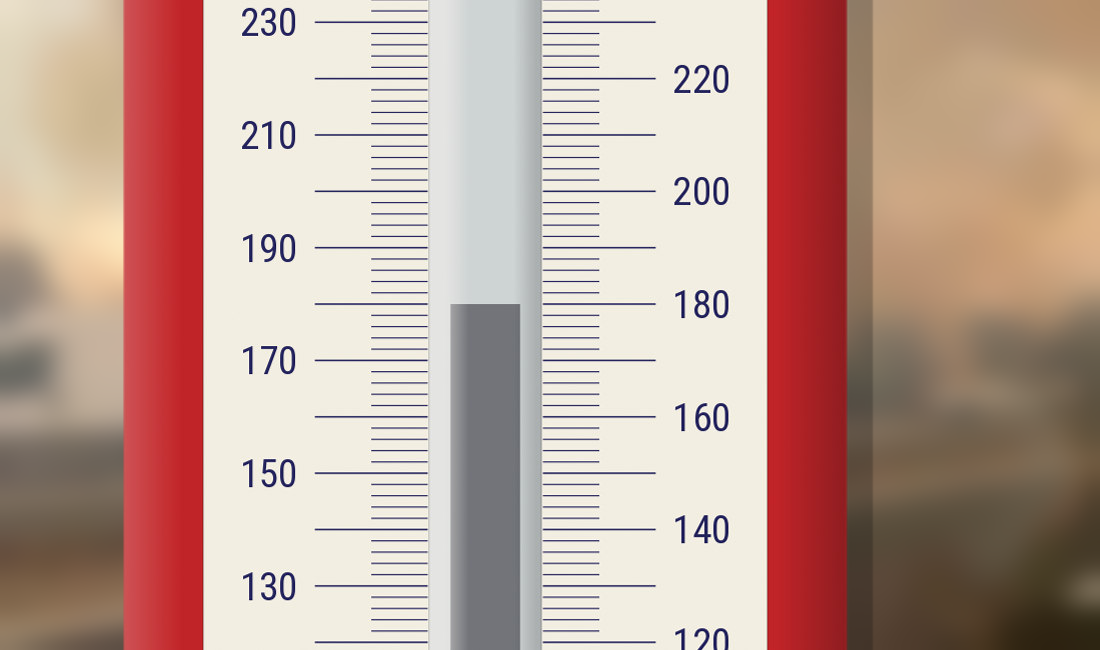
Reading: 180 mmHg
